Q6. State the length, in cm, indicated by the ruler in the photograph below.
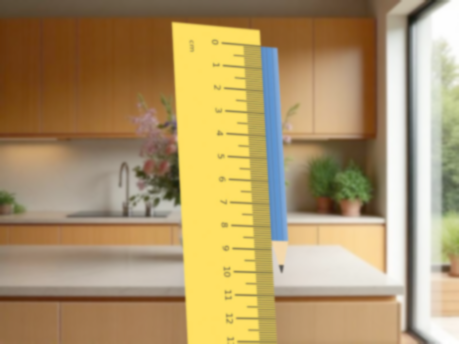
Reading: 10 cm
